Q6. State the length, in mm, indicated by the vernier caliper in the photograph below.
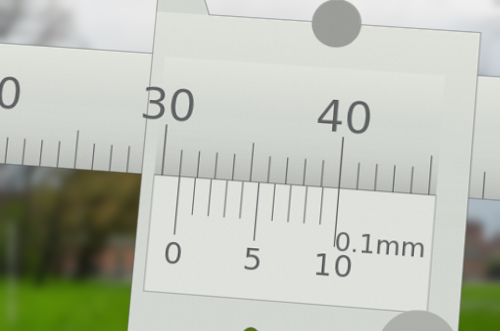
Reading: 31.0 mm
